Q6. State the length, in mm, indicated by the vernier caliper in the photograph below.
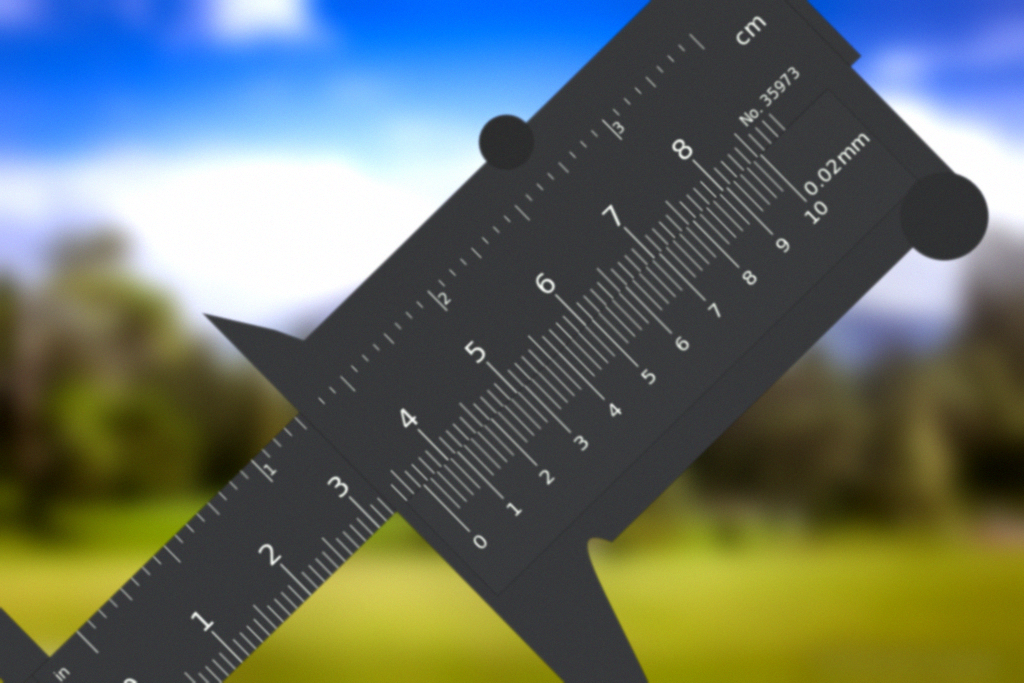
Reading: 36.4 mm
